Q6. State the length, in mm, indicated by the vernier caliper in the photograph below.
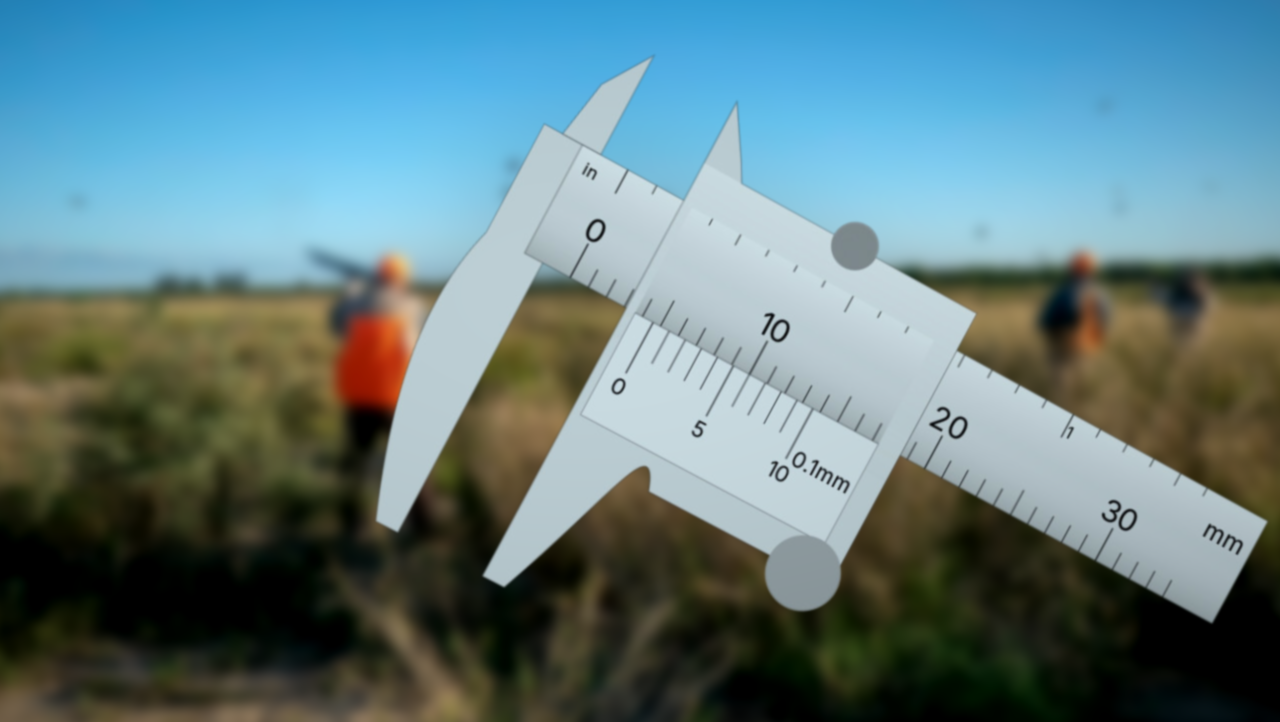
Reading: 4.6 mm
